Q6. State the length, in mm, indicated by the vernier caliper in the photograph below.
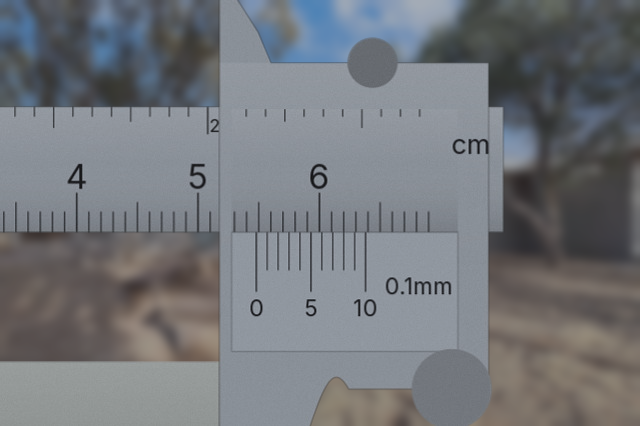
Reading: 54.8 mm
